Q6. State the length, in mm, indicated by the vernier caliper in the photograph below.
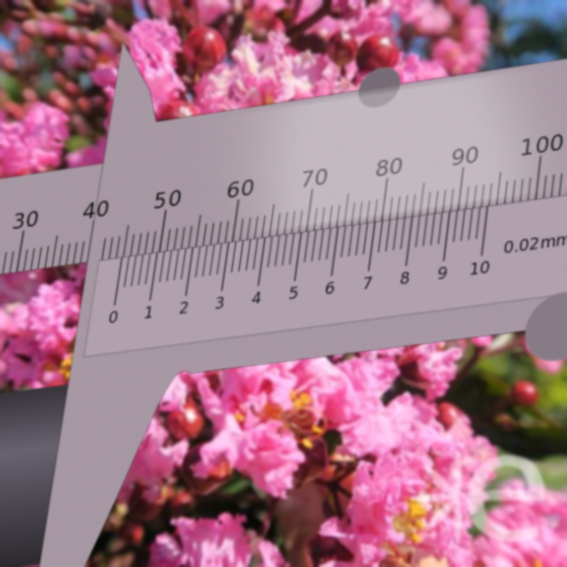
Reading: 44.8 mm
